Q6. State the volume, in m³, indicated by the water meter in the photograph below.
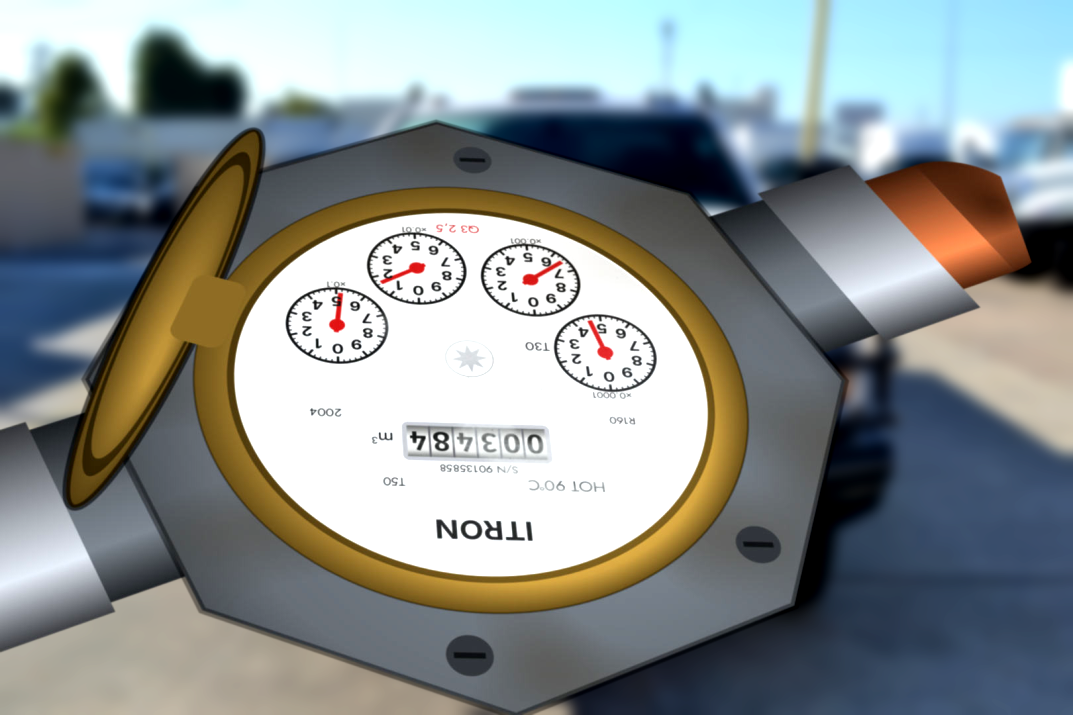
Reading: 3484.5164 m³
